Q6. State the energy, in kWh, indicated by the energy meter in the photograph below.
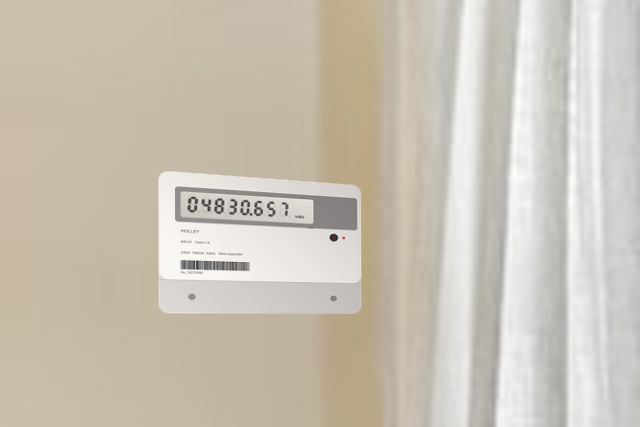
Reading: 4830.657 kWh
